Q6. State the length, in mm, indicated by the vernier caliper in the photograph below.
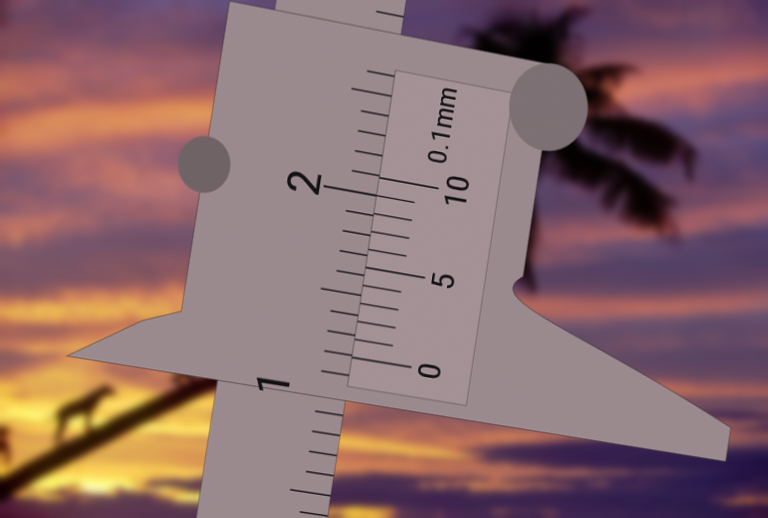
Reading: 11.9 mm
